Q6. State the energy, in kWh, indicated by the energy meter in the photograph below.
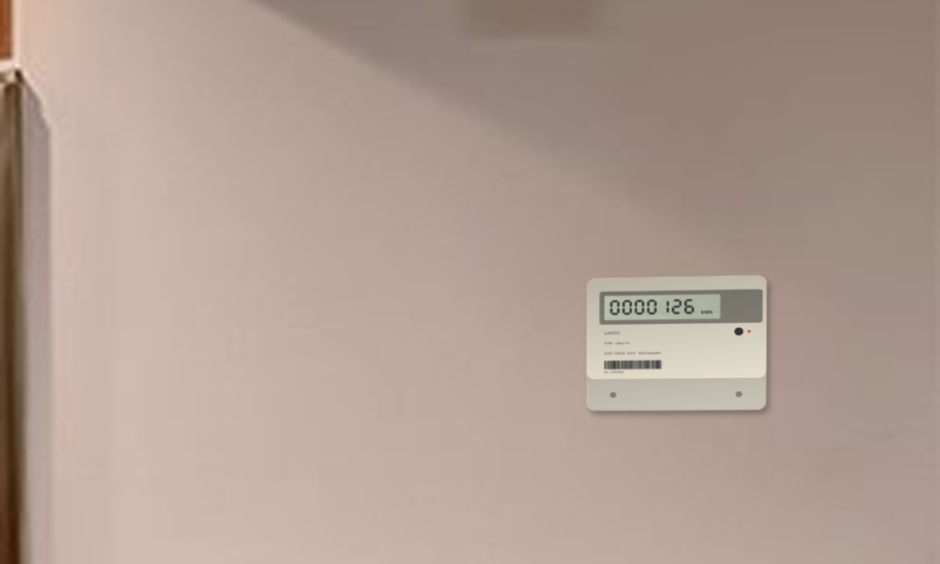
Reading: 126 kWh
